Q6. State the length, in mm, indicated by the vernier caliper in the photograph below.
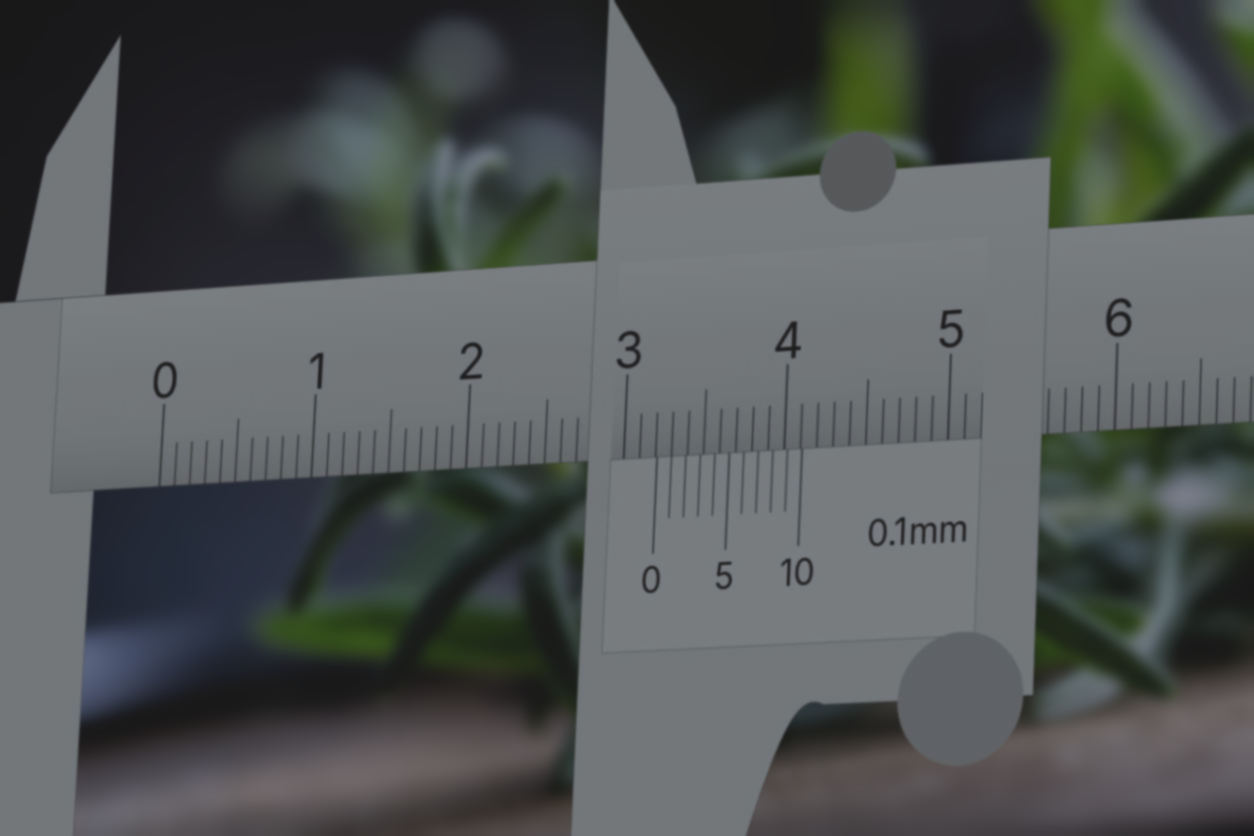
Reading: 32.1 mm
